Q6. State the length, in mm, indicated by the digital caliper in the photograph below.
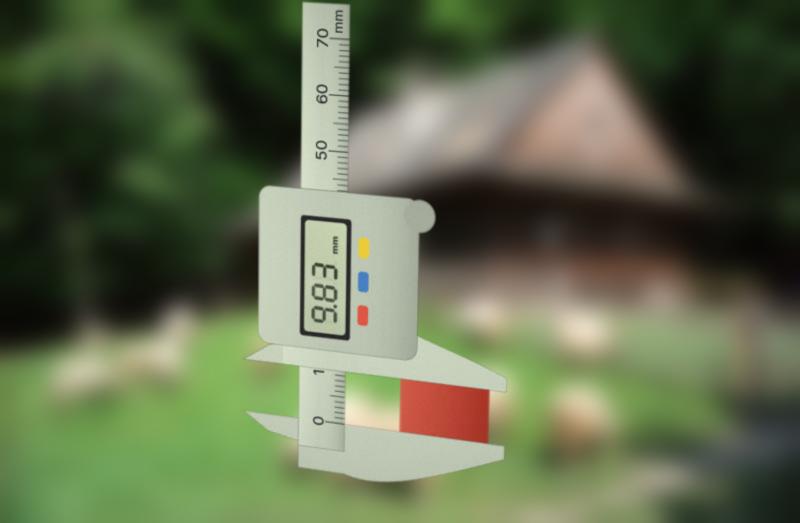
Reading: 9.83 mm
